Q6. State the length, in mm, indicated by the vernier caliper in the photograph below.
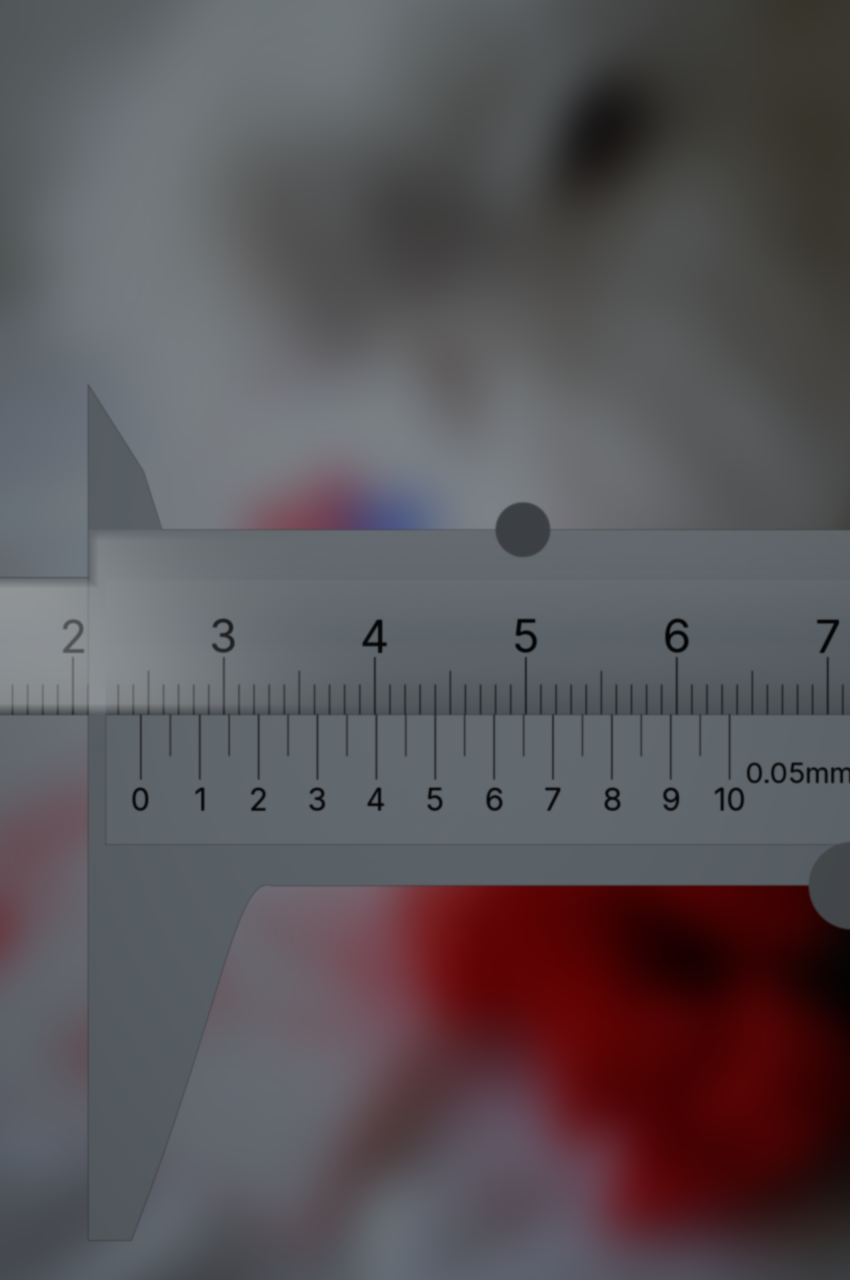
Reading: 24.5 mm
